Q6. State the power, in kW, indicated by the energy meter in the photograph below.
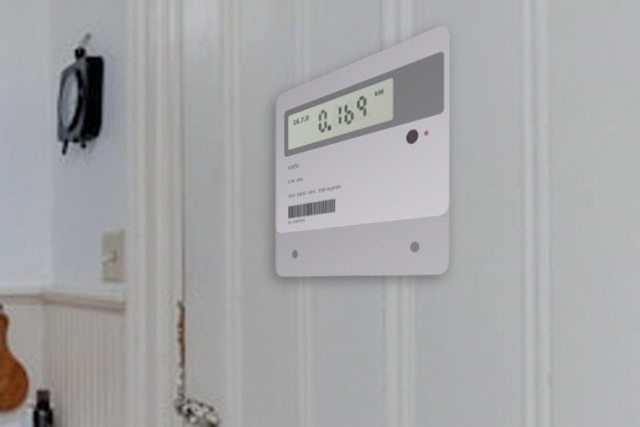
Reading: 0.169 kW
